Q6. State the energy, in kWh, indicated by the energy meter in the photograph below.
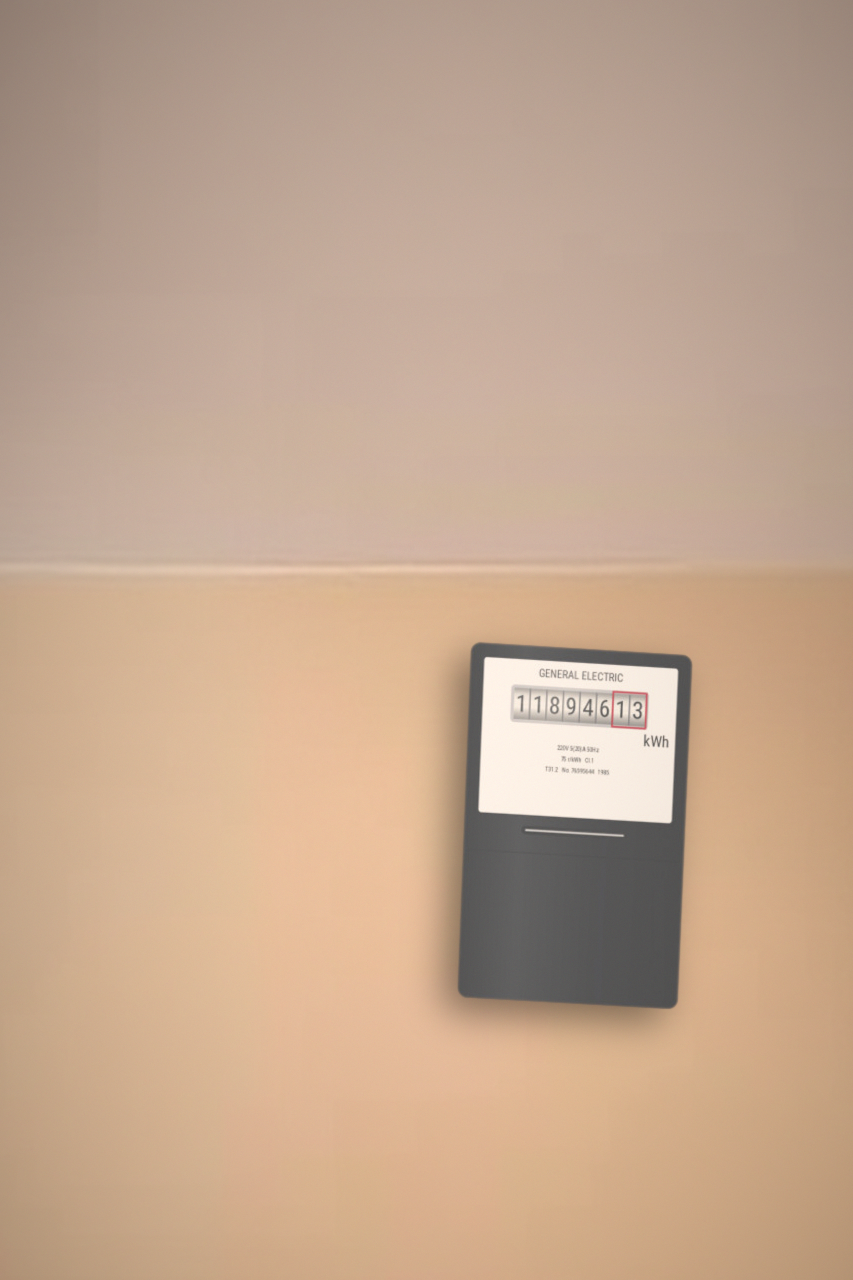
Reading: 118946.13 kWh
